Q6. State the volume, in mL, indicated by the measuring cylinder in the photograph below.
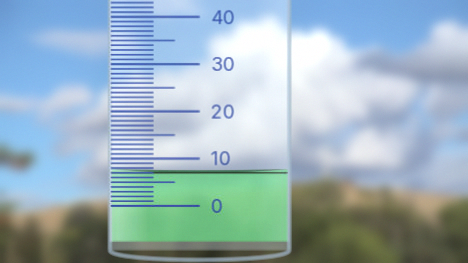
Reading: 7 mL
